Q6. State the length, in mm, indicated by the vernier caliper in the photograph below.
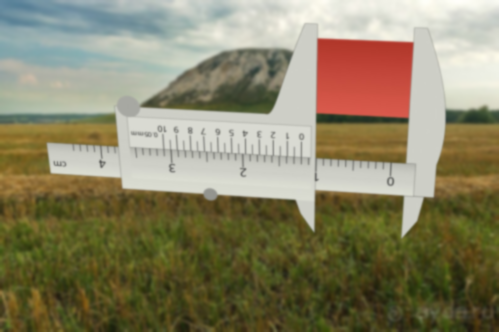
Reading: 12.0 mm
